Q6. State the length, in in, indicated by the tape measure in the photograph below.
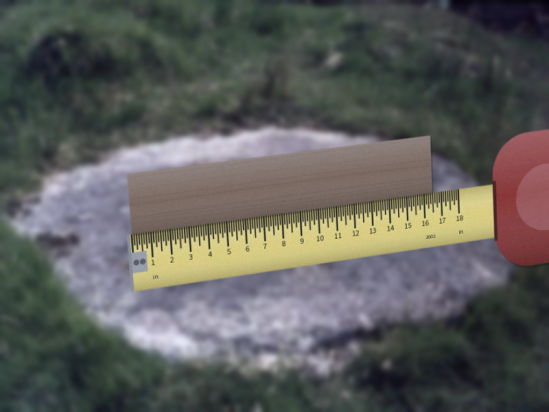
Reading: 16.5 in
